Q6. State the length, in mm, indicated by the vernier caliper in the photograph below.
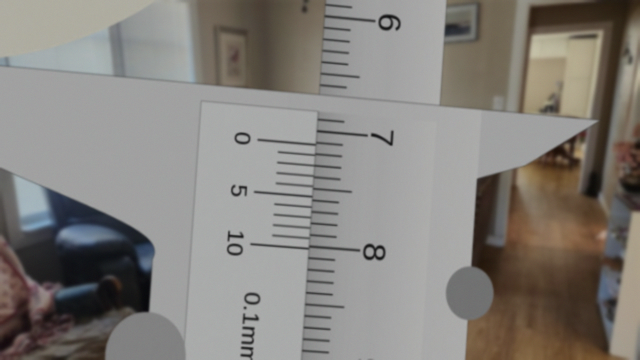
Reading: 71.2 mm
